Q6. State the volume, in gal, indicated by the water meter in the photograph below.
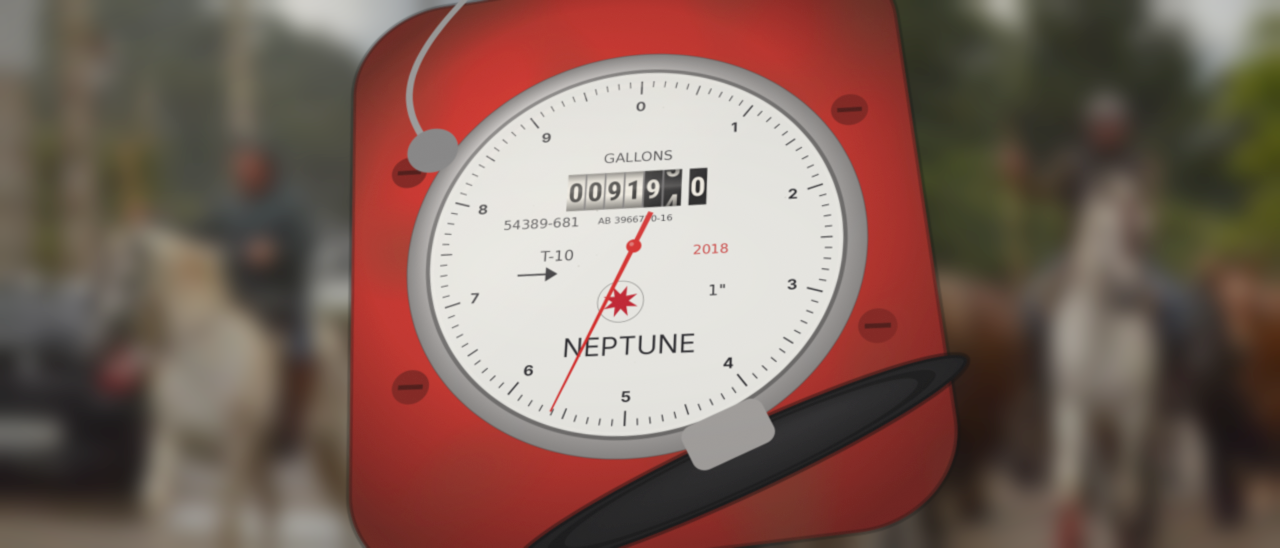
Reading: 91935.6 gal
